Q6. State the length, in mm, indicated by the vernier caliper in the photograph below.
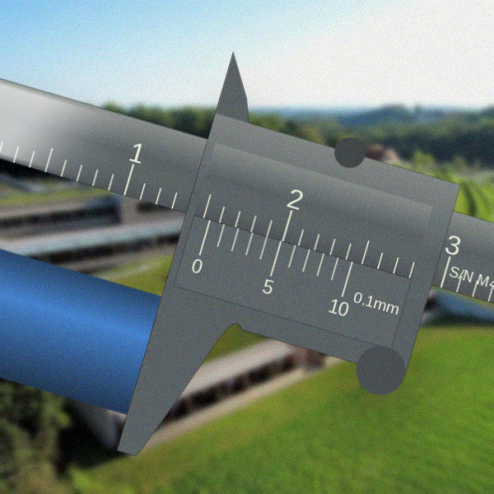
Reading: 15.4 mm
